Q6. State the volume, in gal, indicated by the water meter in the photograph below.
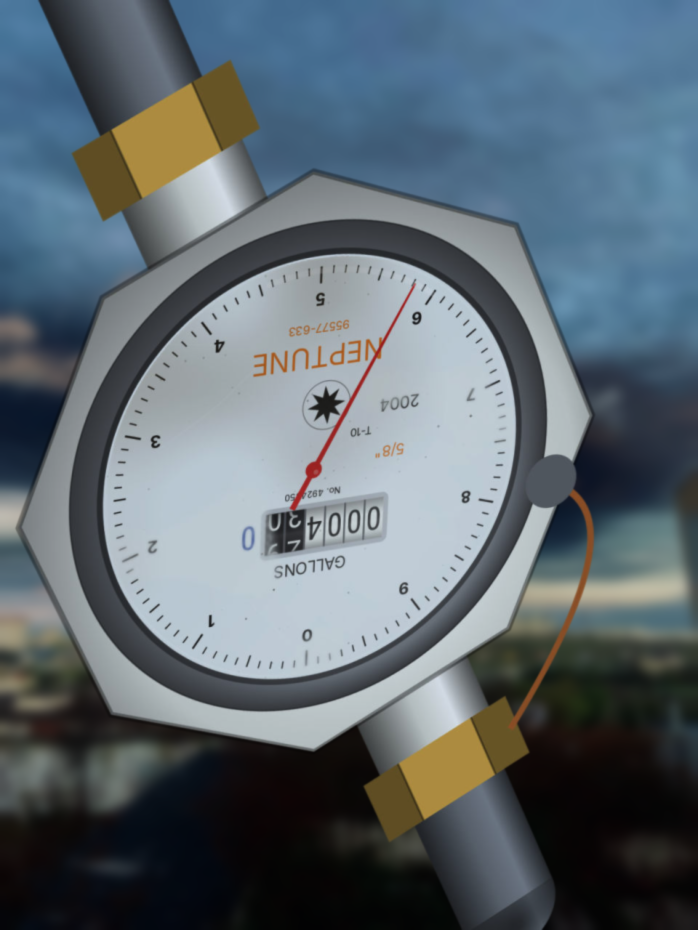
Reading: 4295.8 gal
